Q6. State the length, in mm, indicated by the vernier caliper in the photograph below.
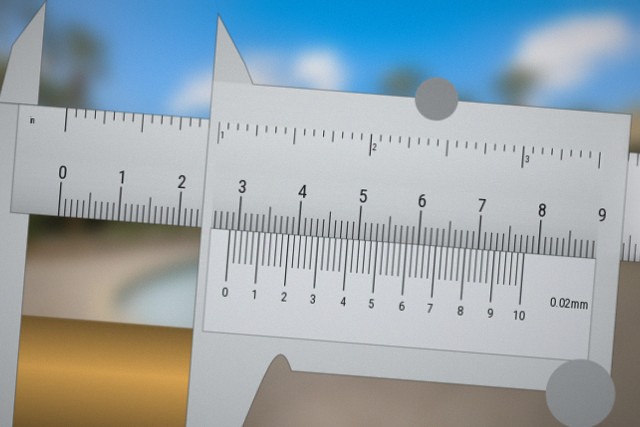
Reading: 28.6 mm
